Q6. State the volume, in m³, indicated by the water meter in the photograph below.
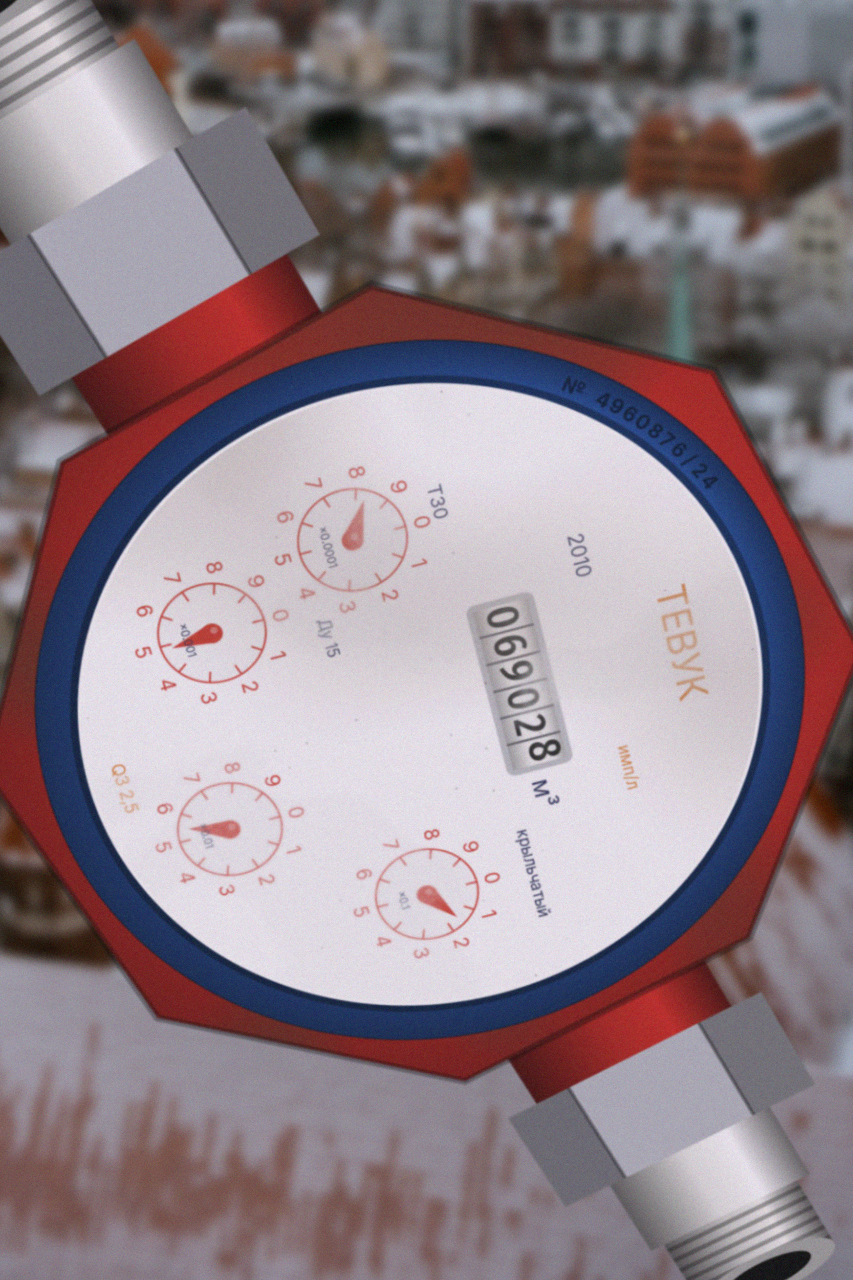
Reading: 69028.1548 m³
